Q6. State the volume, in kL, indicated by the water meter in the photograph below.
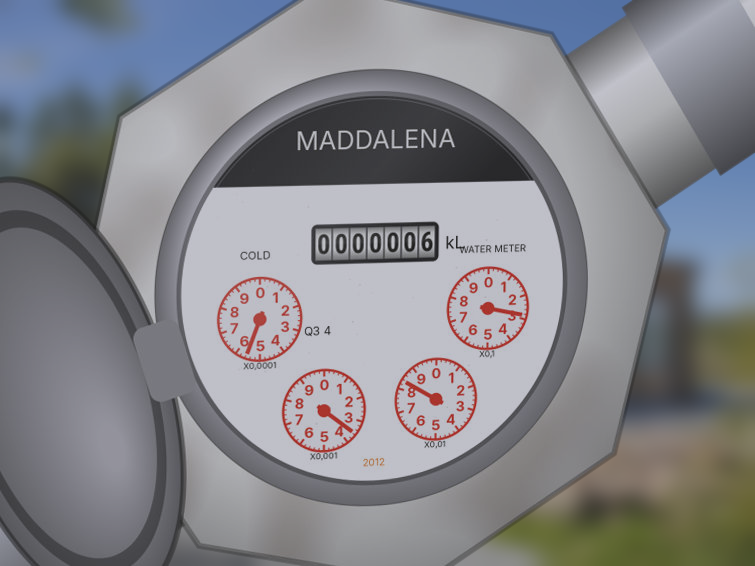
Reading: 6.2835 kL
